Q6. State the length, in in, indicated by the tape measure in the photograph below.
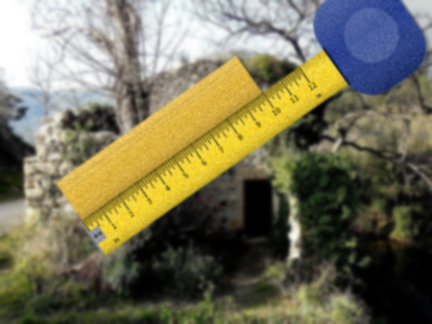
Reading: 10 in
